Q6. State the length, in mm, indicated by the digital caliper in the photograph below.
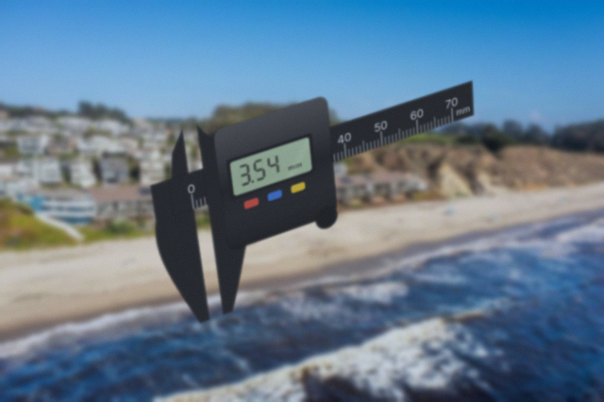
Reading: 3.54 mm
